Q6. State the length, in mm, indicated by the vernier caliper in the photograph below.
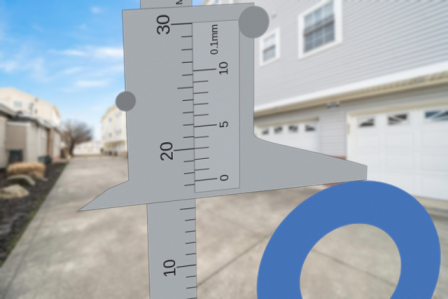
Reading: 17.3 mm
